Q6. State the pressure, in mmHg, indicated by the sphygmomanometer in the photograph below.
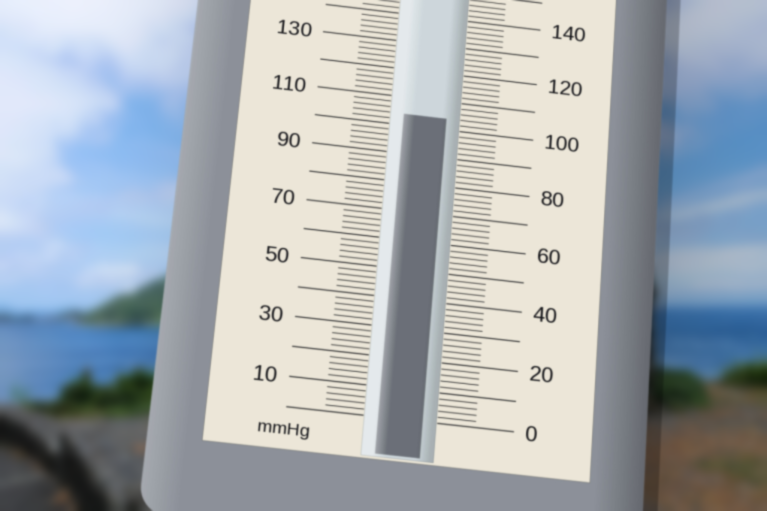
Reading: 104 mmHg
